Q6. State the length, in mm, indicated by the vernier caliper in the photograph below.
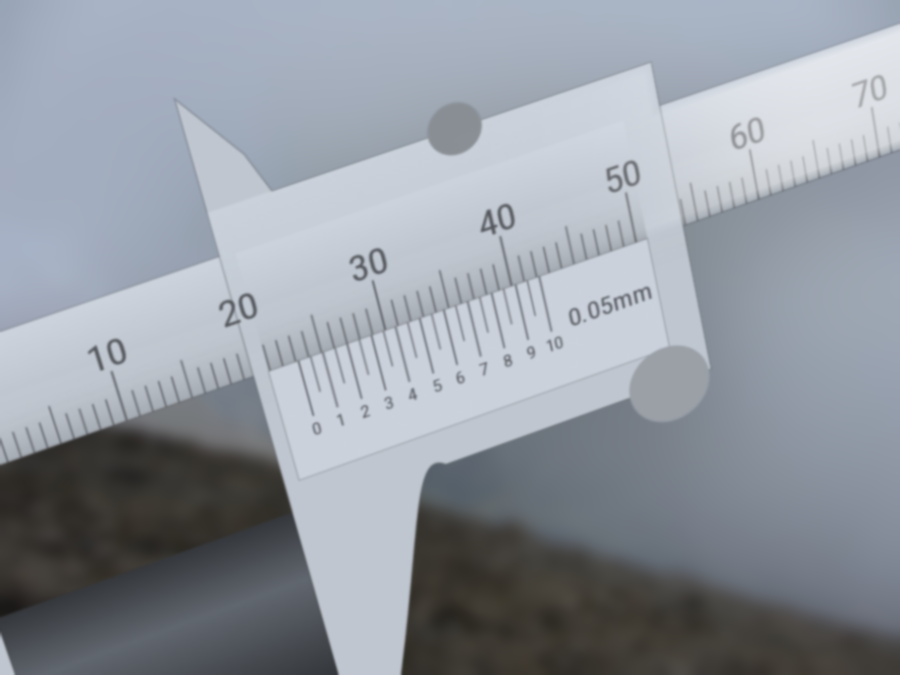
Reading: 23.2 mm
